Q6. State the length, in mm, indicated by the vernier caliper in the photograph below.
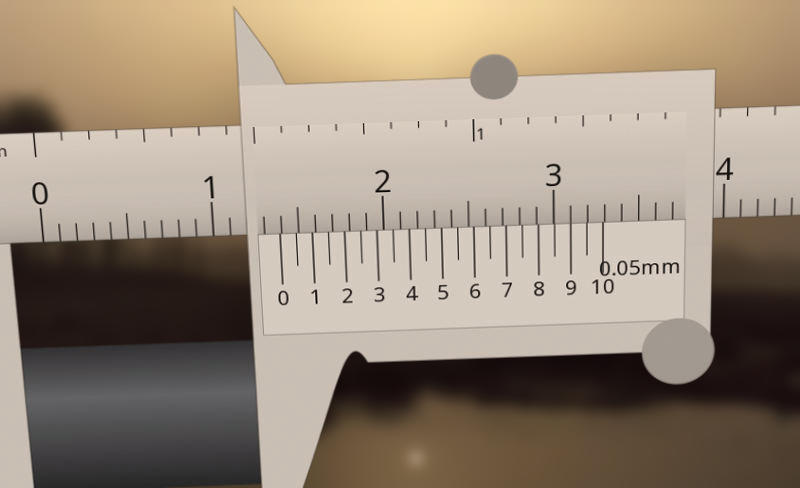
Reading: 13.9 mm
